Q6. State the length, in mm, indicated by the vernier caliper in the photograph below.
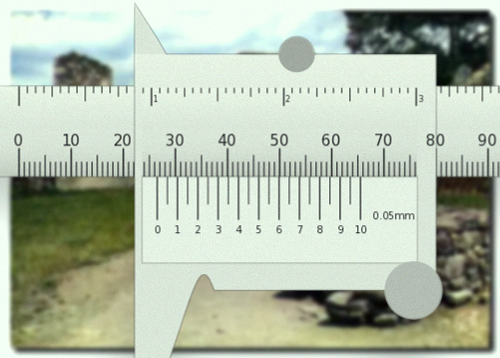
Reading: 26.5 mm
